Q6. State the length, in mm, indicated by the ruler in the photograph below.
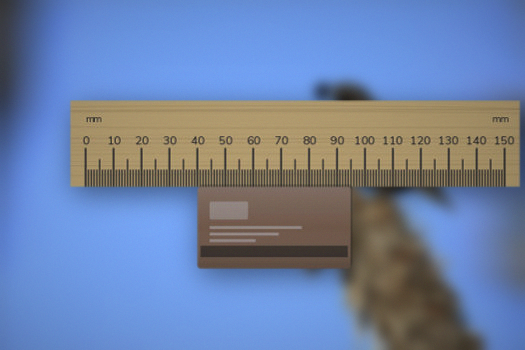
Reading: 55 mm
